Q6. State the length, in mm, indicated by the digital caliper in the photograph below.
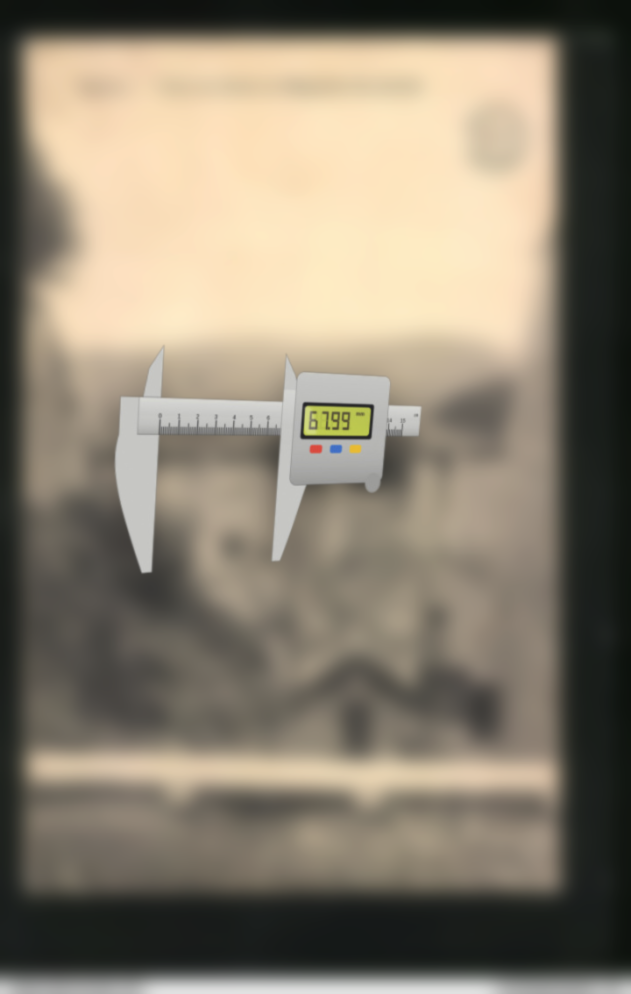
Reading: 67.99 mm
